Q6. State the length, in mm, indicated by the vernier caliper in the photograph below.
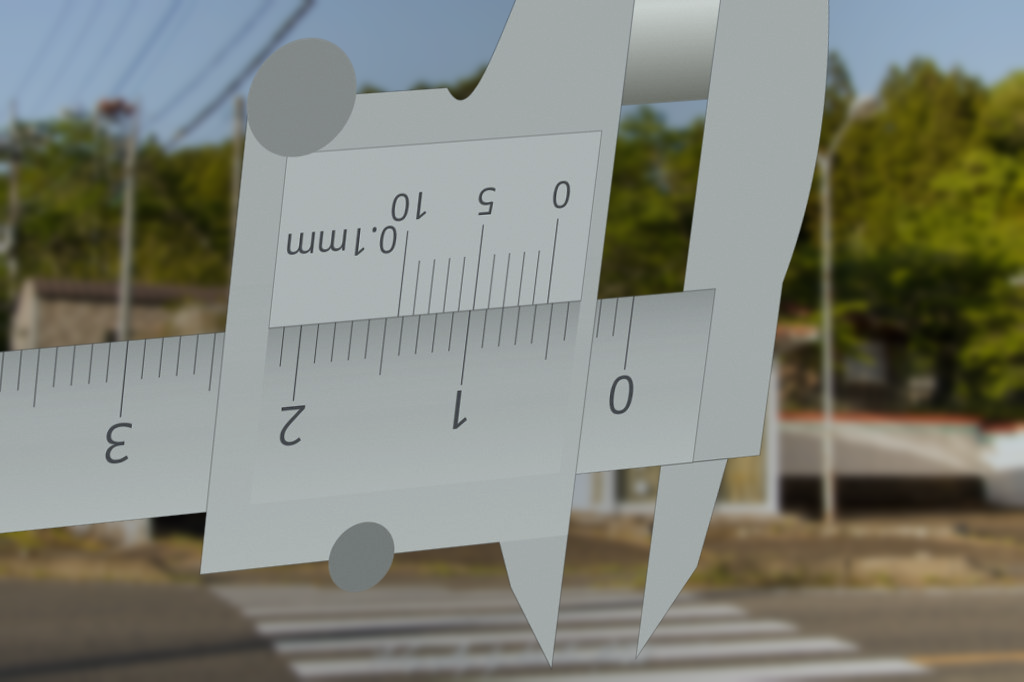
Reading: 5.3 mm
